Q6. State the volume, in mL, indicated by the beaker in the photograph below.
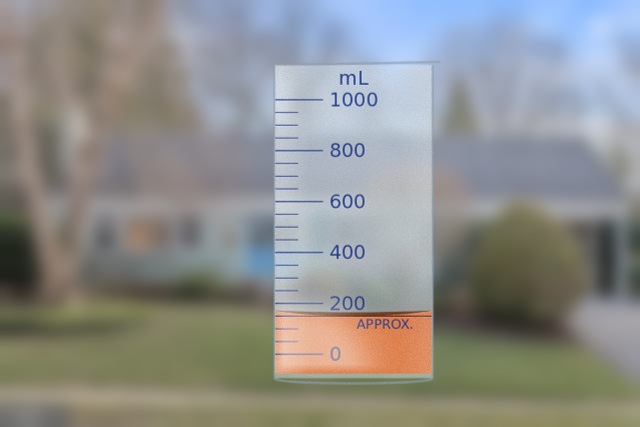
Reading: 150 mL
